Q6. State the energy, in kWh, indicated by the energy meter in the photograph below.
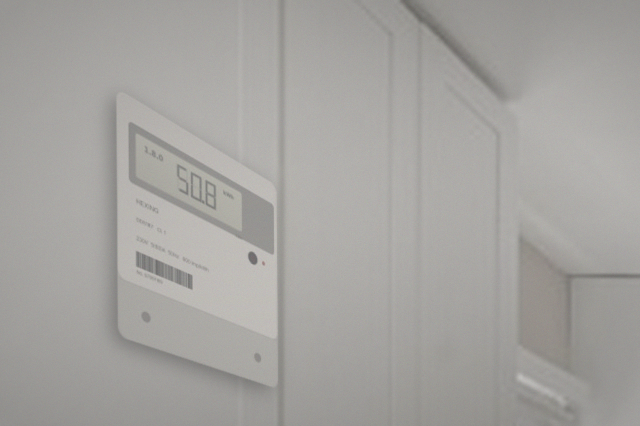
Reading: 50.8 kWh
